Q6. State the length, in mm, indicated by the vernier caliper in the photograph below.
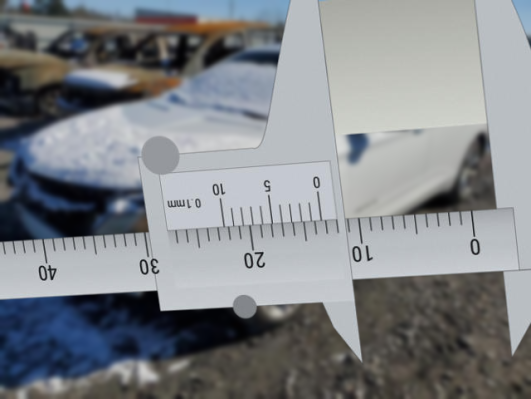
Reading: 13.4 mm
